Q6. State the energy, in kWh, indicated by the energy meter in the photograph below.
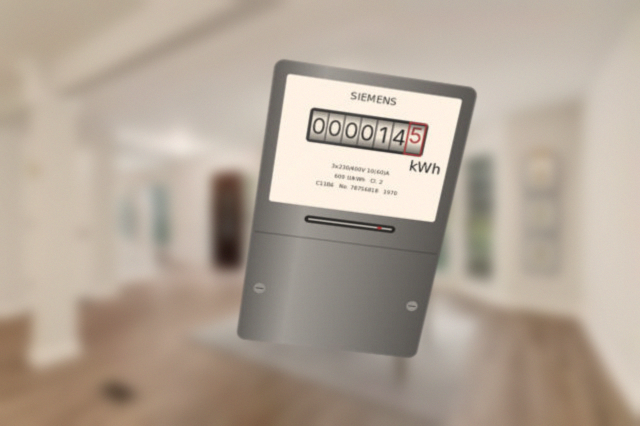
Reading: 14.5 kWh
